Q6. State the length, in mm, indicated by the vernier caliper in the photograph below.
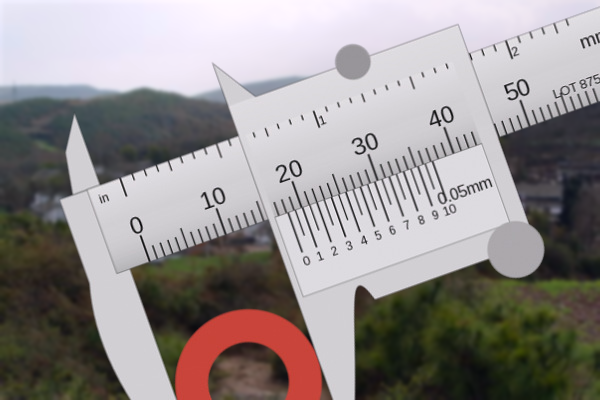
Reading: 18.2 mm
